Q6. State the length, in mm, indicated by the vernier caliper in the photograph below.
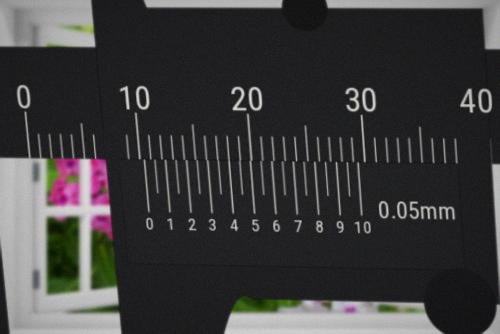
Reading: 10.4 mm
